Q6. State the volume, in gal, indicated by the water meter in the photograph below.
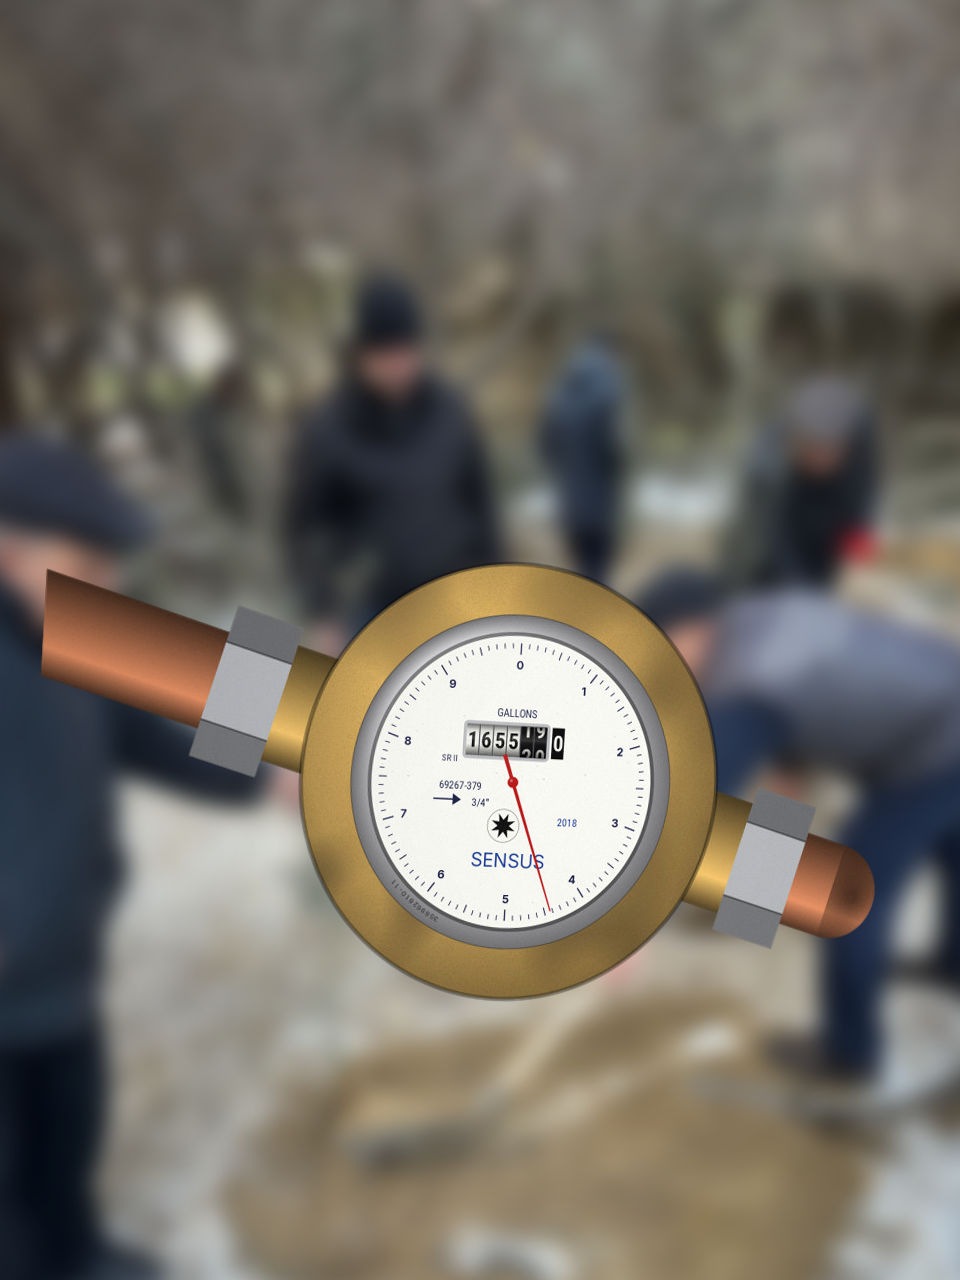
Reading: 1655194.4 gal
